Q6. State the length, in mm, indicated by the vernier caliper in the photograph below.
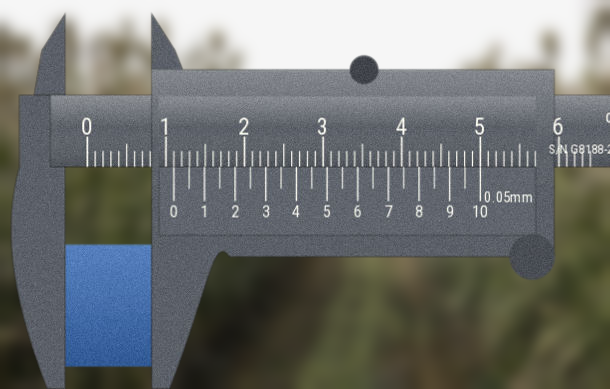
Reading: 11.0 mm
